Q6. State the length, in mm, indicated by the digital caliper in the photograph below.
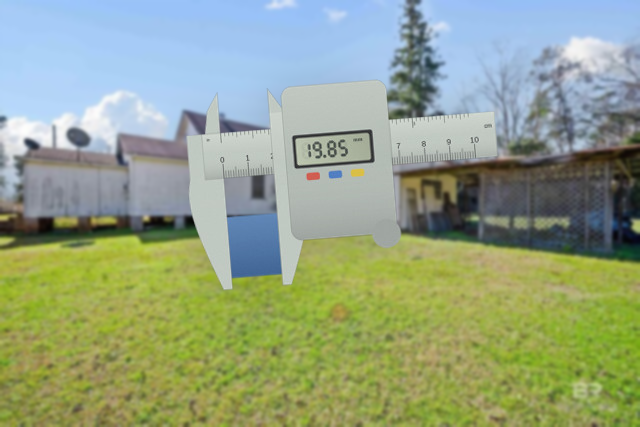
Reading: 19.85 mm
